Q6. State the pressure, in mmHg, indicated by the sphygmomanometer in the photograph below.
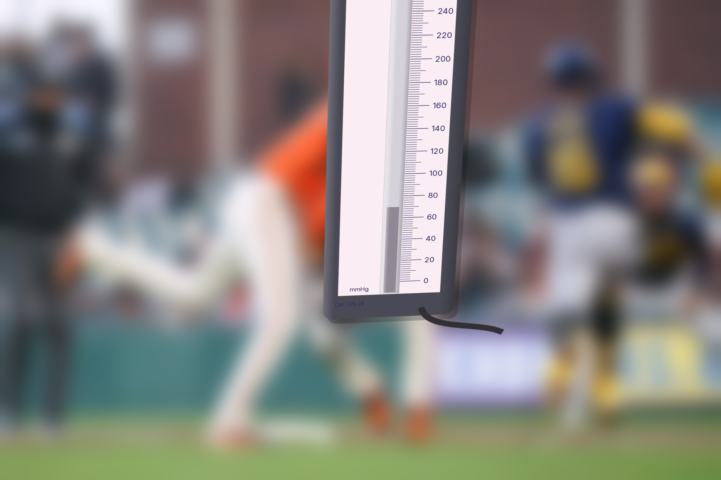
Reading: 70 mmHg
